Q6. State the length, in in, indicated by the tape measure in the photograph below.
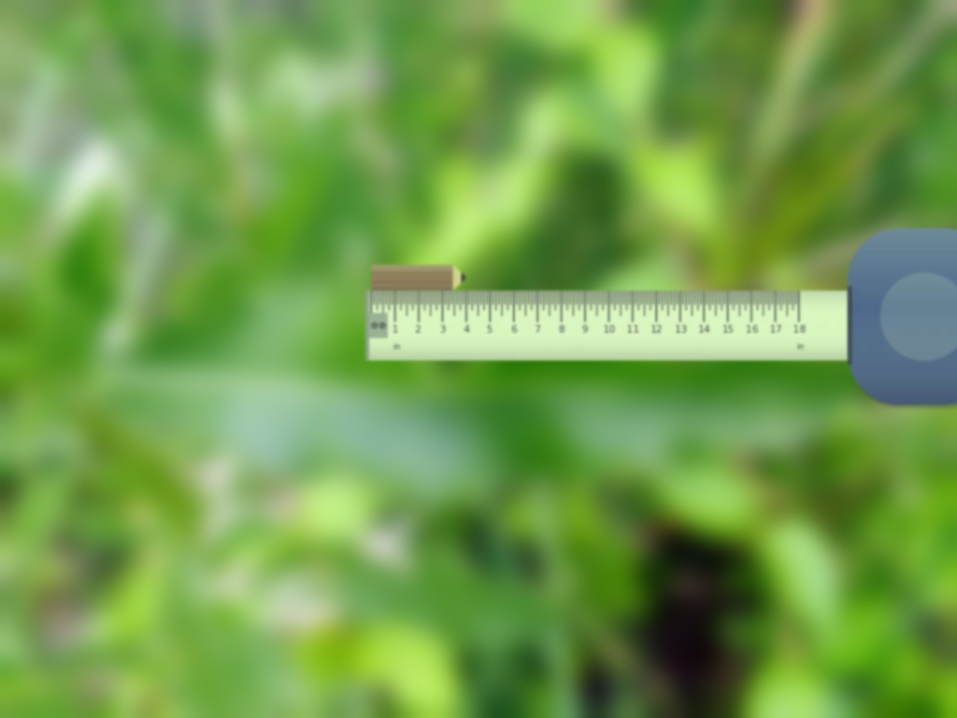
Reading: 4 in
